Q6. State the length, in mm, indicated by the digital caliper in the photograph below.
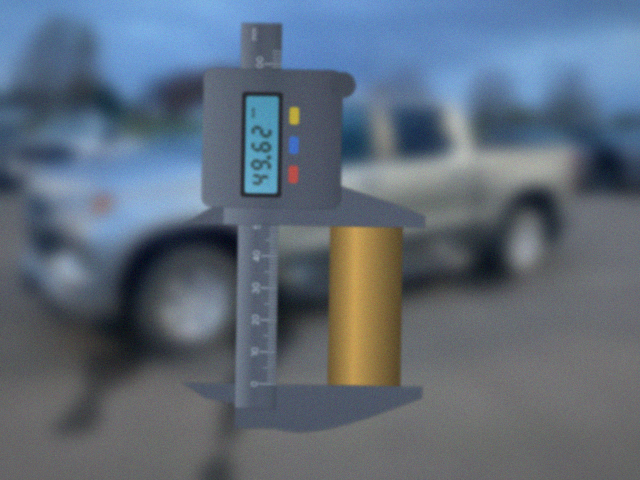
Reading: 49.62 mm
